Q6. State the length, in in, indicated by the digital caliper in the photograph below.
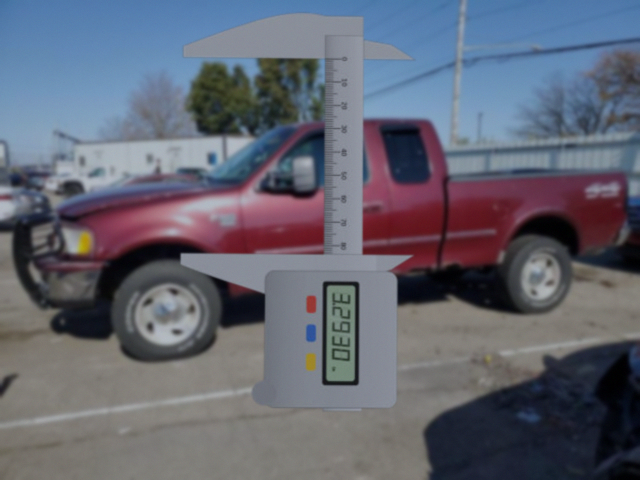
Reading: 3.2930 in
